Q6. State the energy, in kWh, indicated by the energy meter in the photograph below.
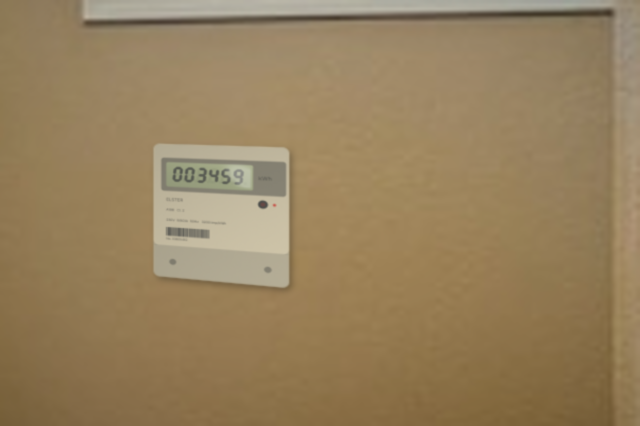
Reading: 3459 kWh
